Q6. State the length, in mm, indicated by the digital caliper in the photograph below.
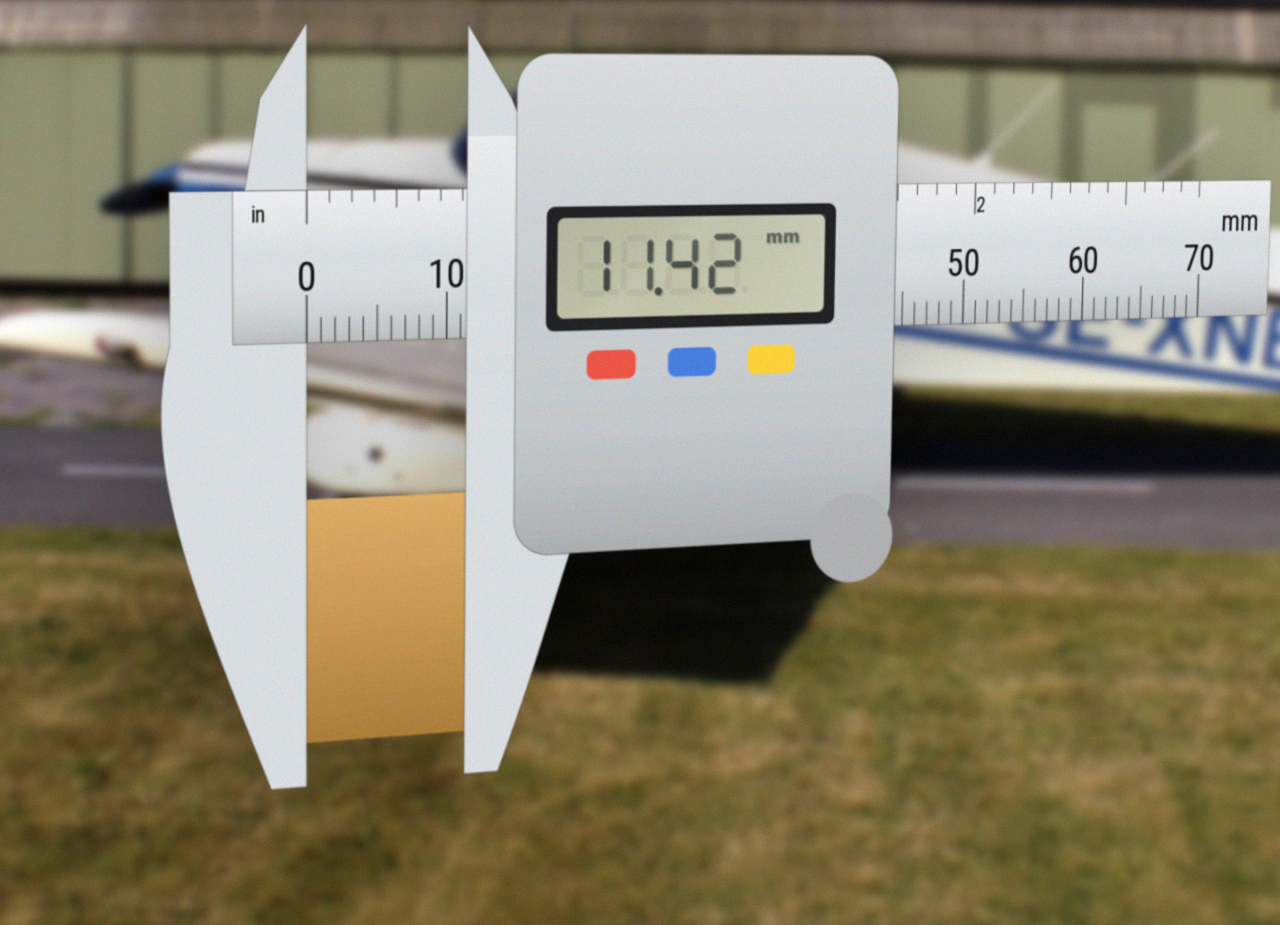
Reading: 11.42 mm
